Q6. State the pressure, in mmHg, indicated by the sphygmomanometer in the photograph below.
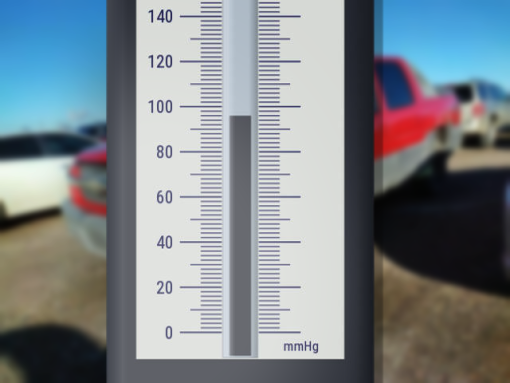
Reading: 96 mmHg
